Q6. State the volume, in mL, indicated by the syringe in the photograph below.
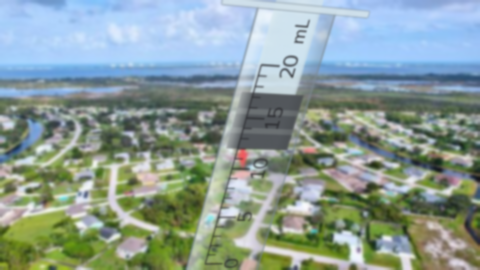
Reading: 12 mL
